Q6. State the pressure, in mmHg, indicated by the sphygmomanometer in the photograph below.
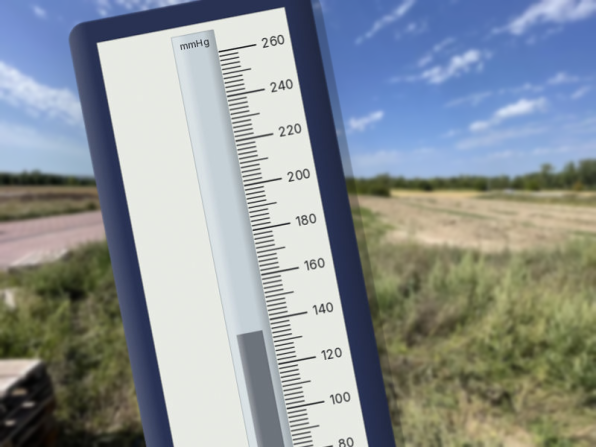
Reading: 136 mmHg
